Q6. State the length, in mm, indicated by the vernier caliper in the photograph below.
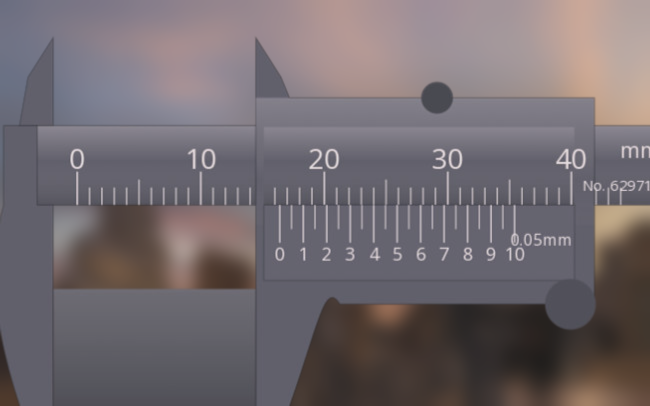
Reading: 16.4 mm
